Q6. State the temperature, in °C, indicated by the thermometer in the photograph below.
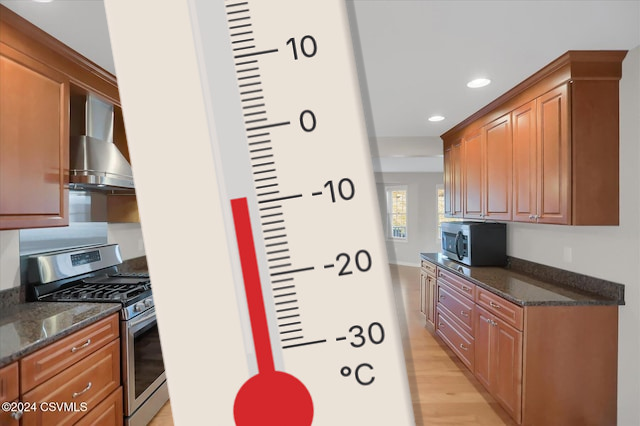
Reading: -9 °C
